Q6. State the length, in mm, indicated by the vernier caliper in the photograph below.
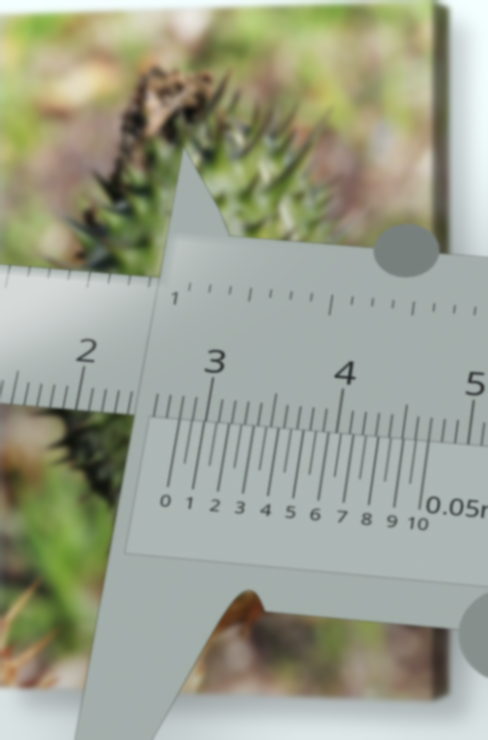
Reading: 28.0 mm
